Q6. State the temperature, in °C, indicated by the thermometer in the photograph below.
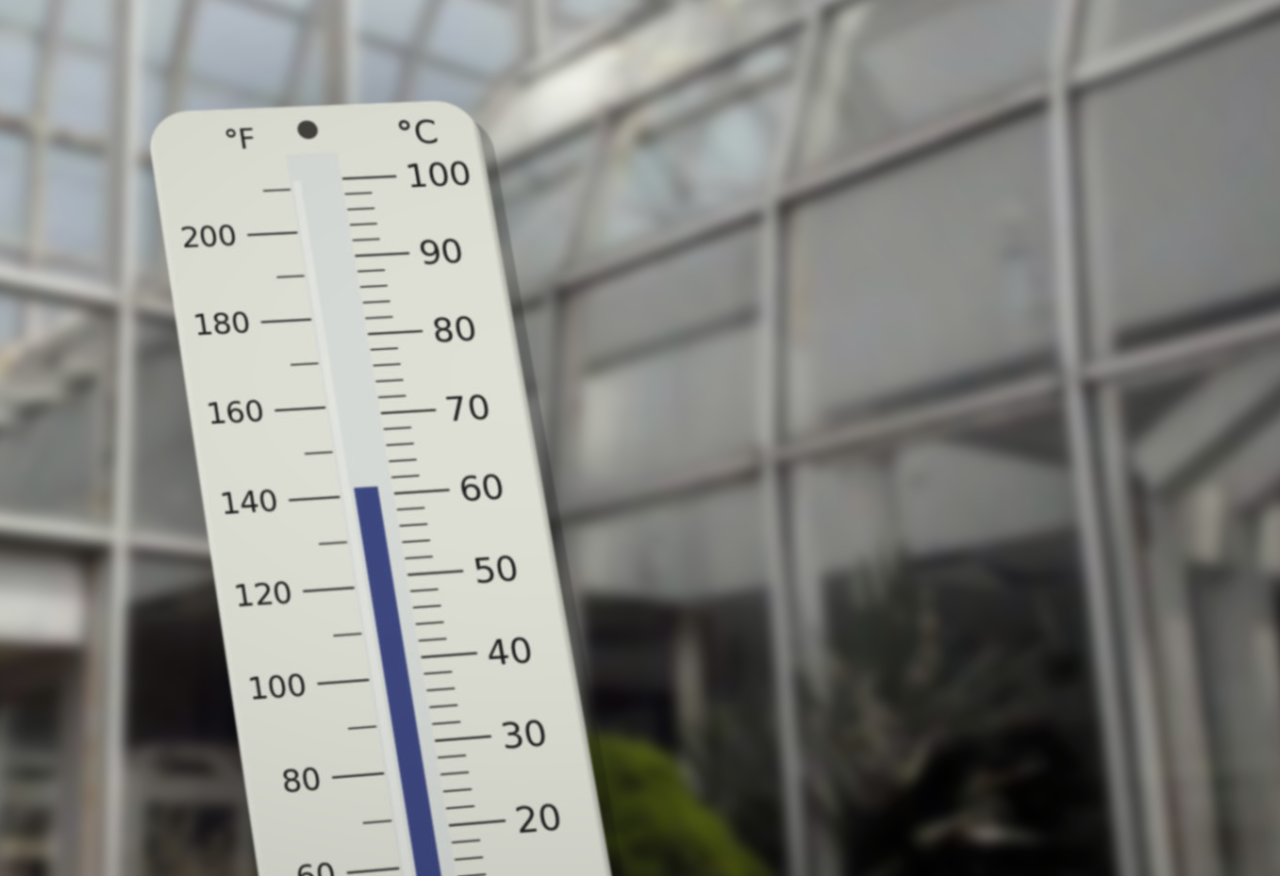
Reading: 61 °C
